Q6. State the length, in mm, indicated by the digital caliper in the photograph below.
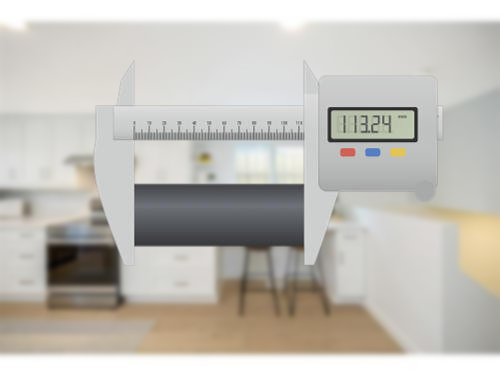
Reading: 113.24 mm
